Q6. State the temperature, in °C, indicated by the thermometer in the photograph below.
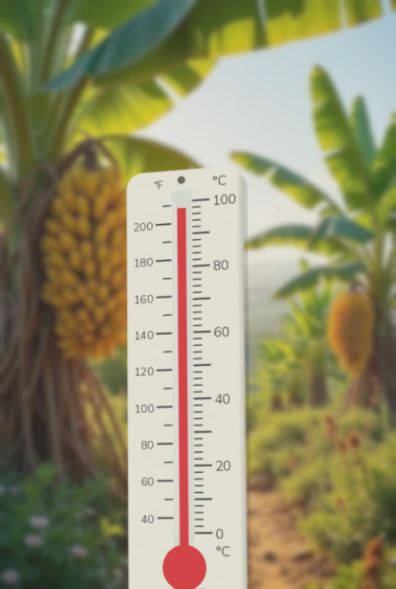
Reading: 98 °C
